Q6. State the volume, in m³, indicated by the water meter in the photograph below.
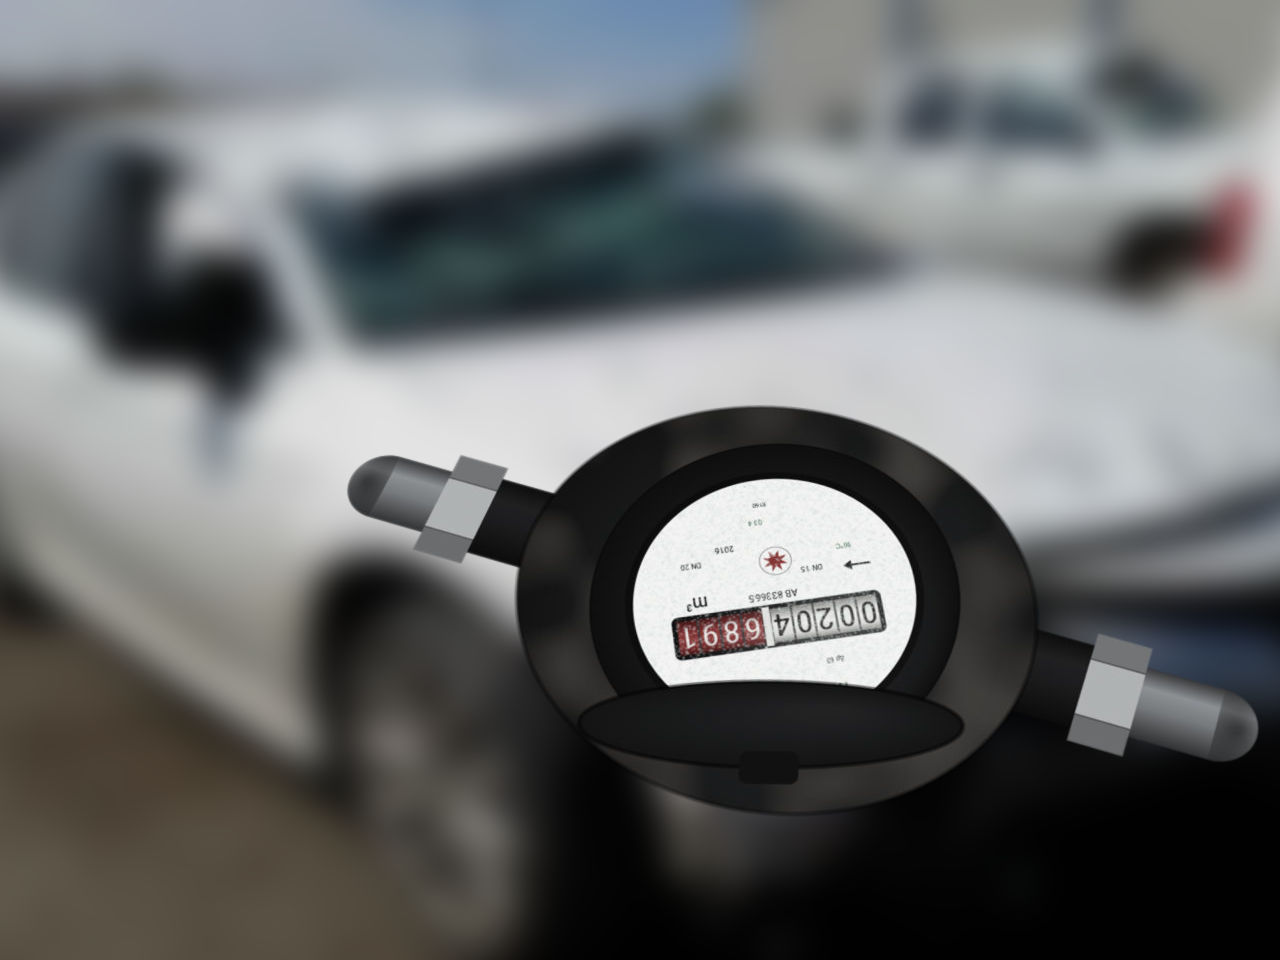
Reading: 204.6891 m³
